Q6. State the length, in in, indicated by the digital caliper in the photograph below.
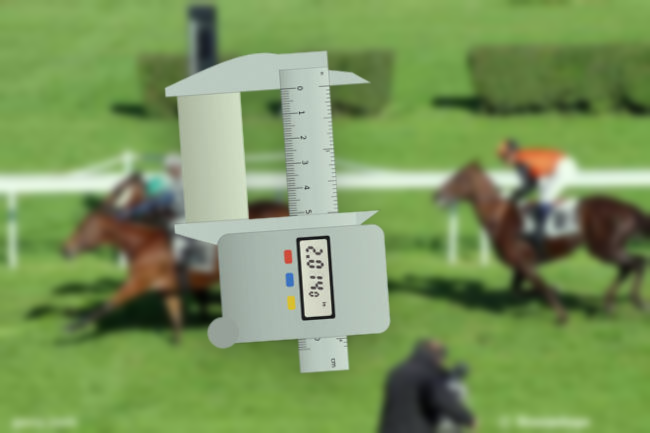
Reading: 2.0140 in
